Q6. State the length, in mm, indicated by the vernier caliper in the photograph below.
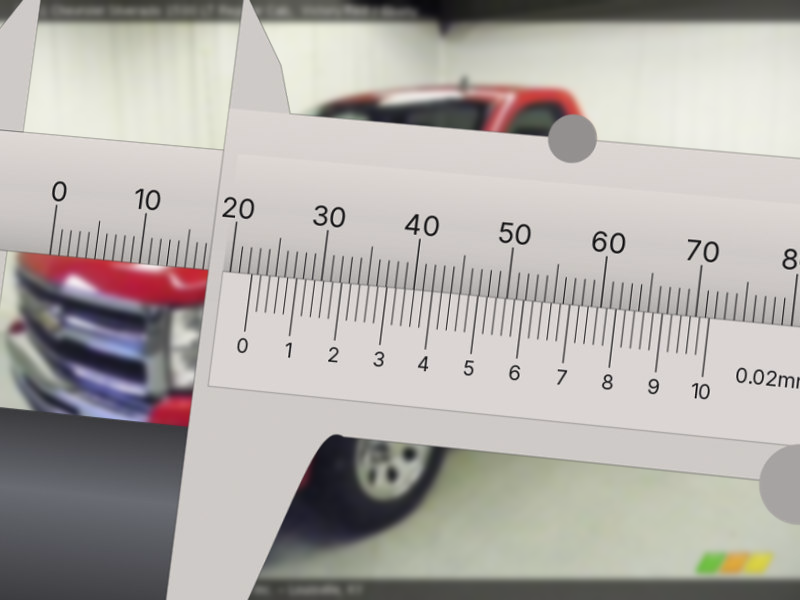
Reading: 22.4 mm
